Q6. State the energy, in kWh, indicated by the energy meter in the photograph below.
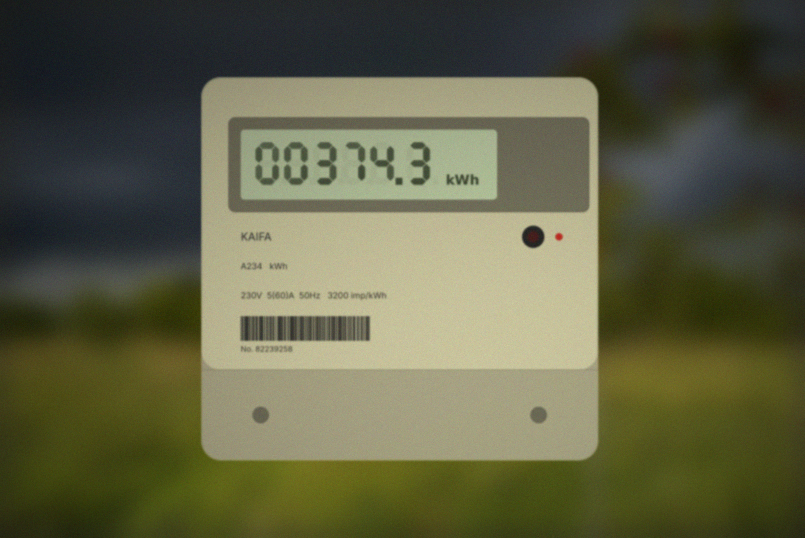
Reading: 374.3 kWh
